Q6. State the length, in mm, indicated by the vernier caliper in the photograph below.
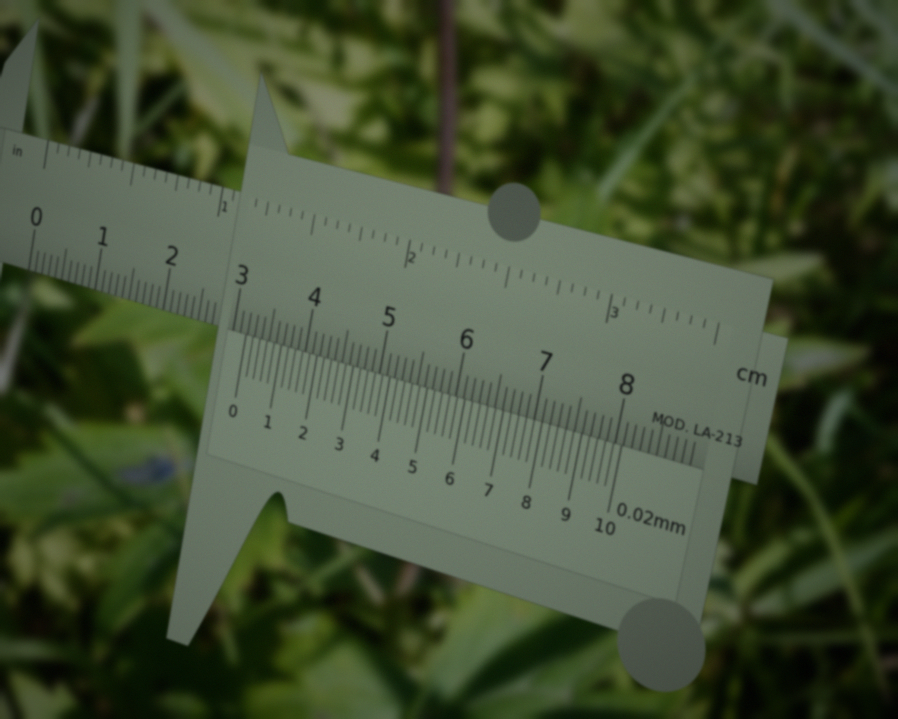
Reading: 31.8 mm
